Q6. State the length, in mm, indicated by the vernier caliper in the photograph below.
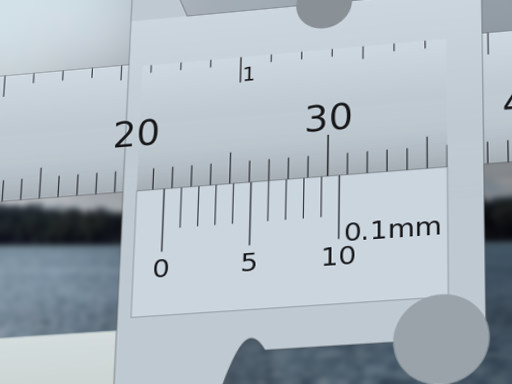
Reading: 21.6 mm
